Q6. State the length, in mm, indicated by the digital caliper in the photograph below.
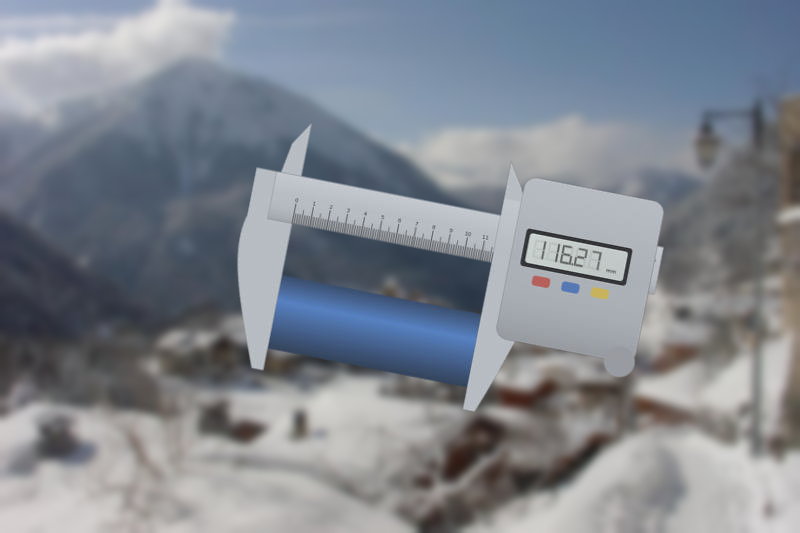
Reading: 116.27 mm
